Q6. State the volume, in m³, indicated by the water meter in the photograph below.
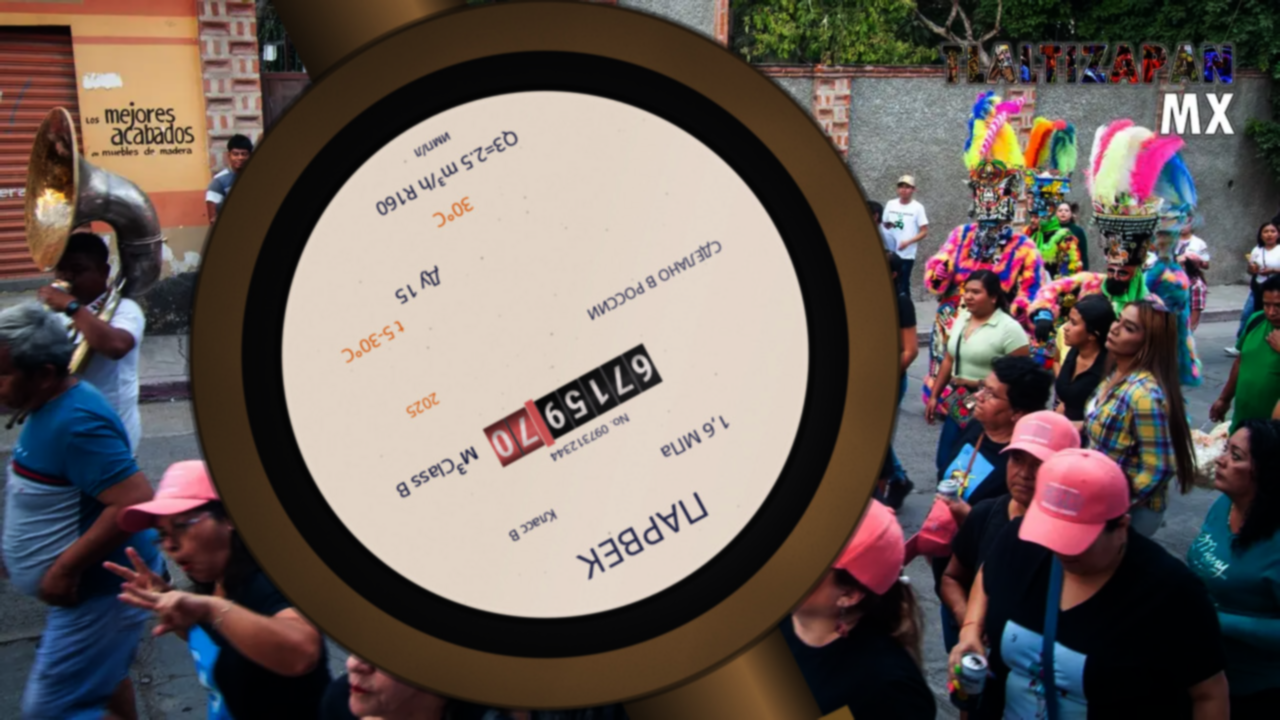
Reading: 67159.70 m³
